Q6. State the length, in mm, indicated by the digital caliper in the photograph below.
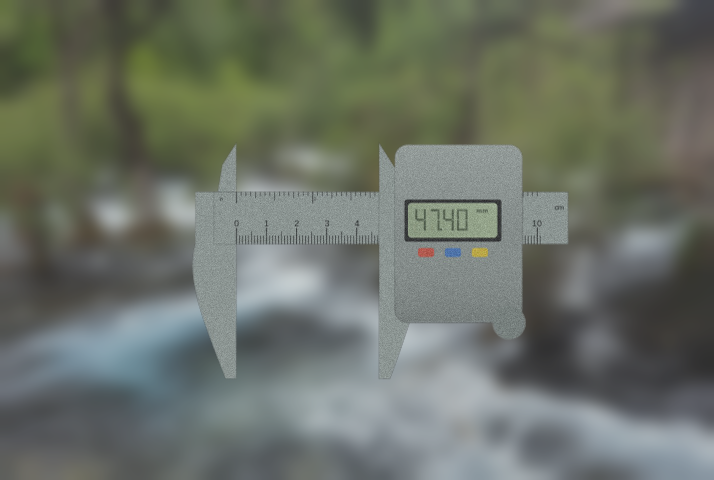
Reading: 47.40 mm
